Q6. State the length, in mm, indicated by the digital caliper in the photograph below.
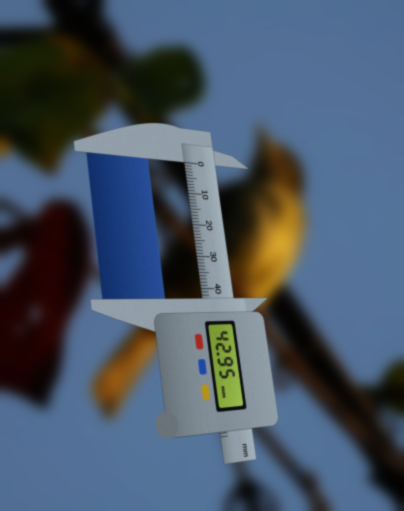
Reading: 42.95 mm
